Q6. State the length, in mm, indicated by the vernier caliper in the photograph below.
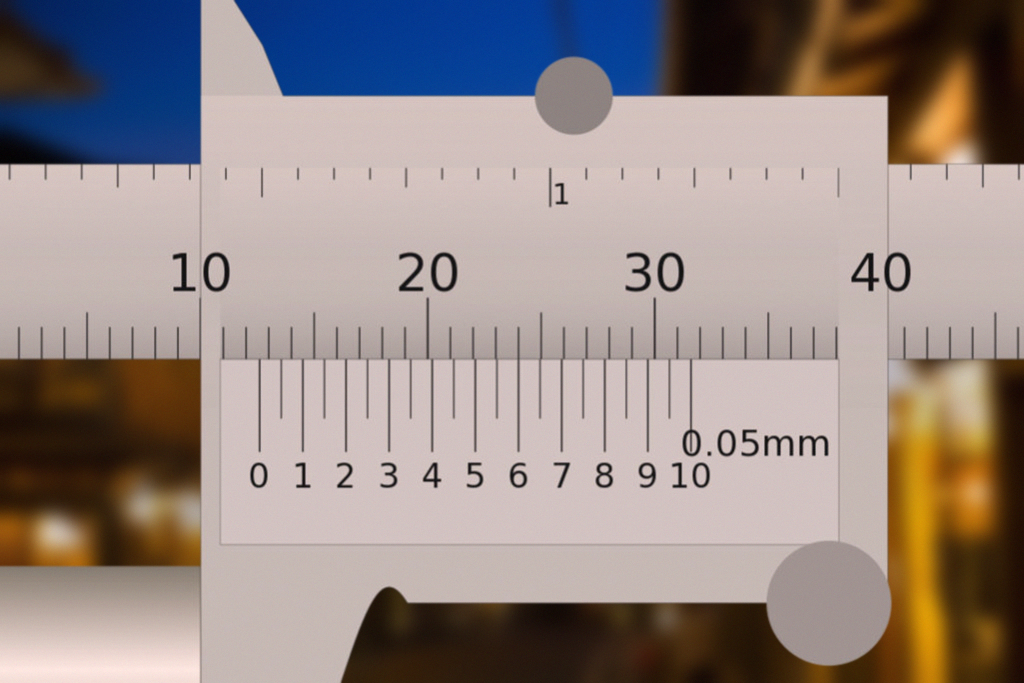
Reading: 12.6 mm
